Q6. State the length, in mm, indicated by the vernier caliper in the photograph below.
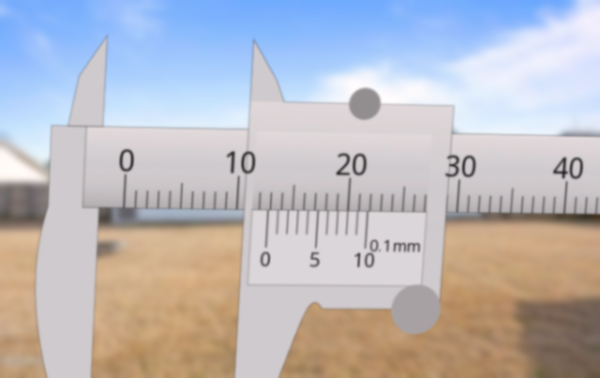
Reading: 12.8 mm
